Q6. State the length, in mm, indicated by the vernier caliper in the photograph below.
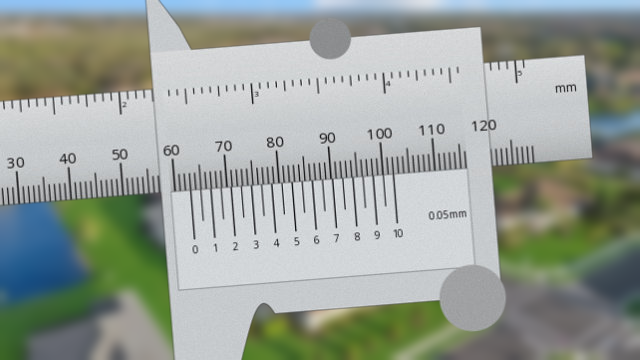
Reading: 63.0 mm
